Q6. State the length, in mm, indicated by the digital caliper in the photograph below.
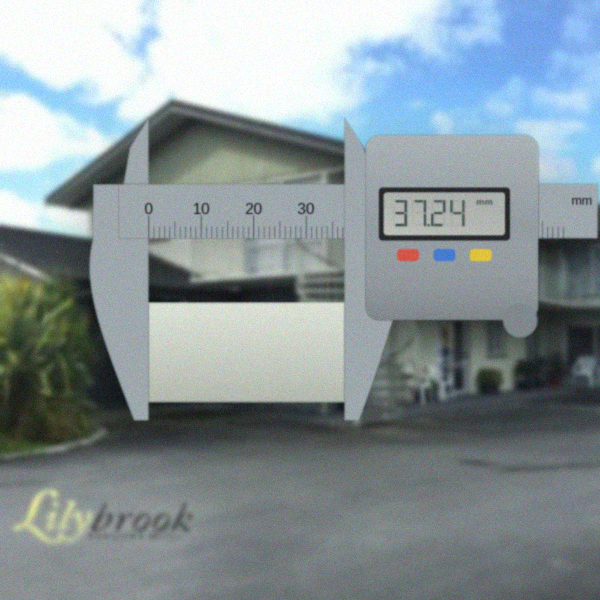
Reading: 37.24 mm
